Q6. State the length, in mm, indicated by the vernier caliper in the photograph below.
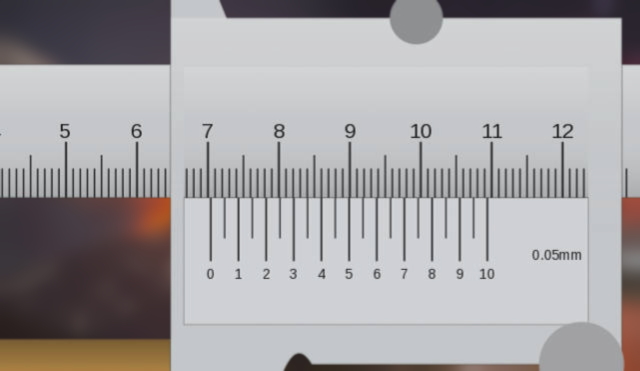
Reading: 70.4 mm
